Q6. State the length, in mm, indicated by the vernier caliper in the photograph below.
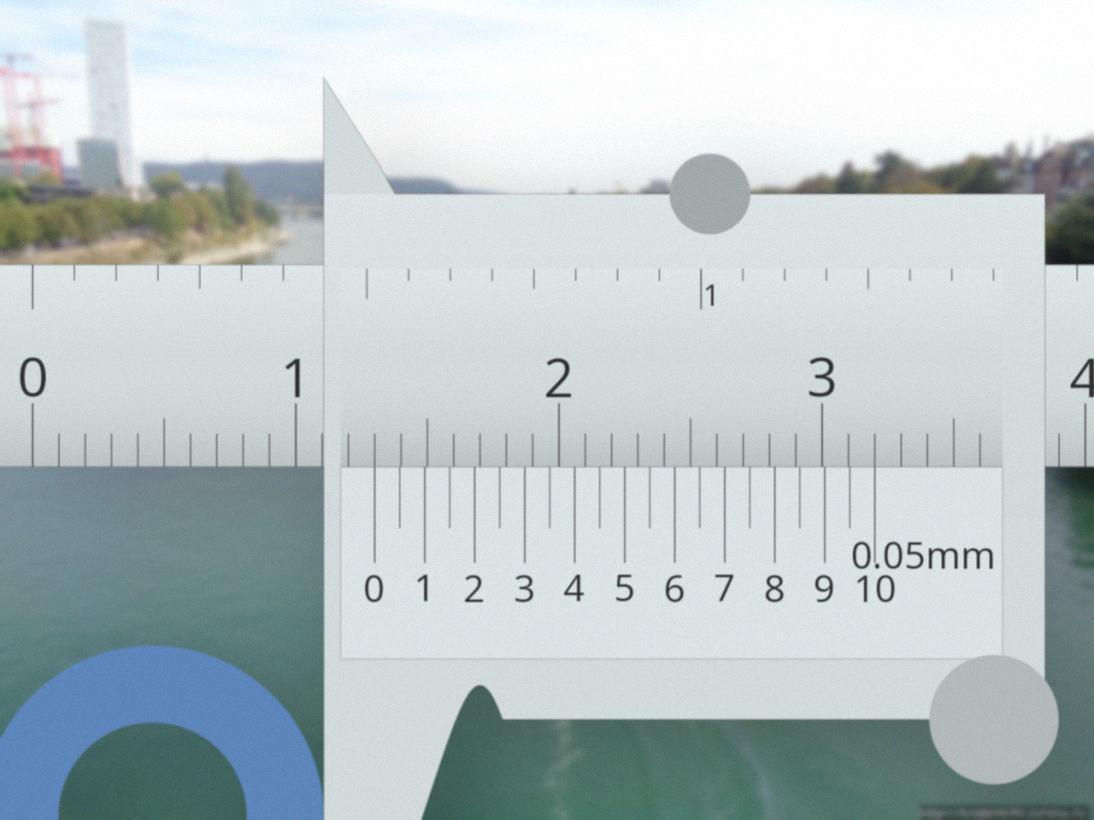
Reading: 13.00 mm
